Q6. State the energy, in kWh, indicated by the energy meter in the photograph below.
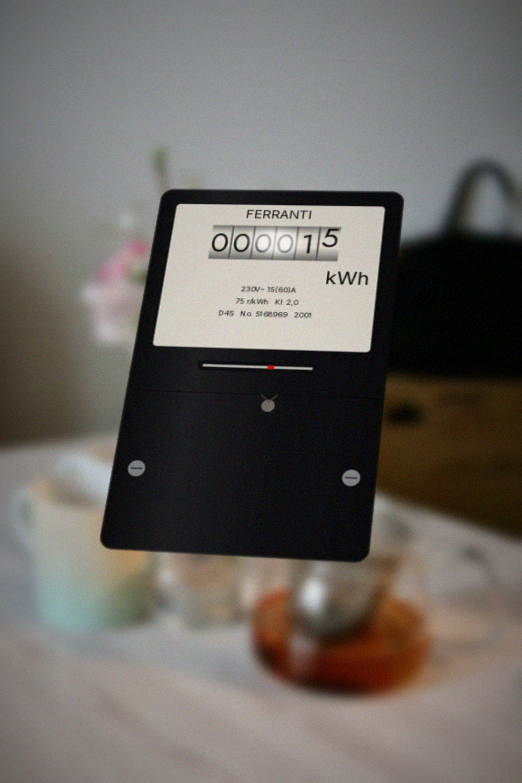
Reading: 15 kWh
